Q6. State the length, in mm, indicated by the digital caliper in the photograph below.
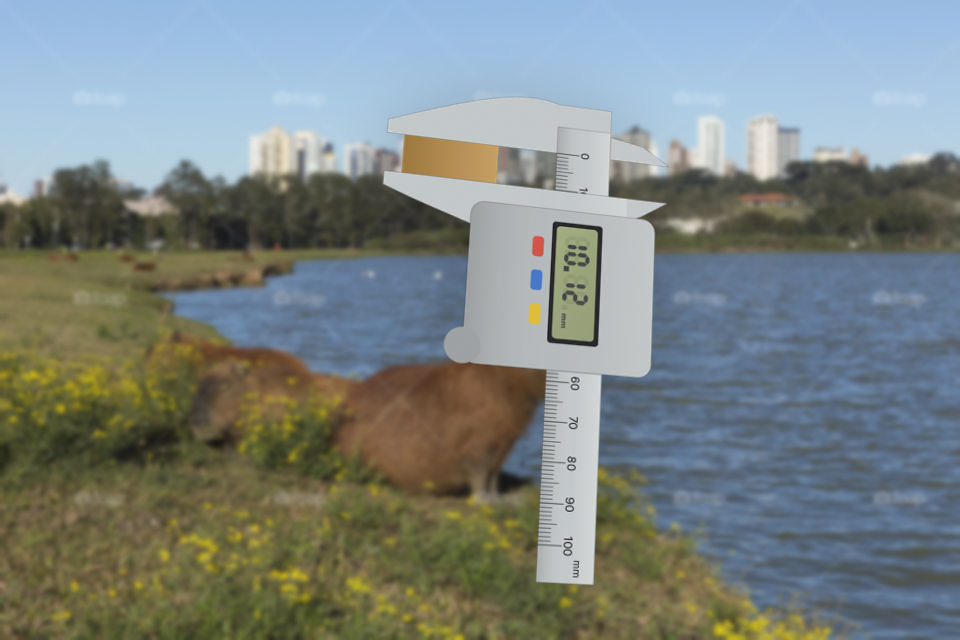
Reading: 10.12 mm
